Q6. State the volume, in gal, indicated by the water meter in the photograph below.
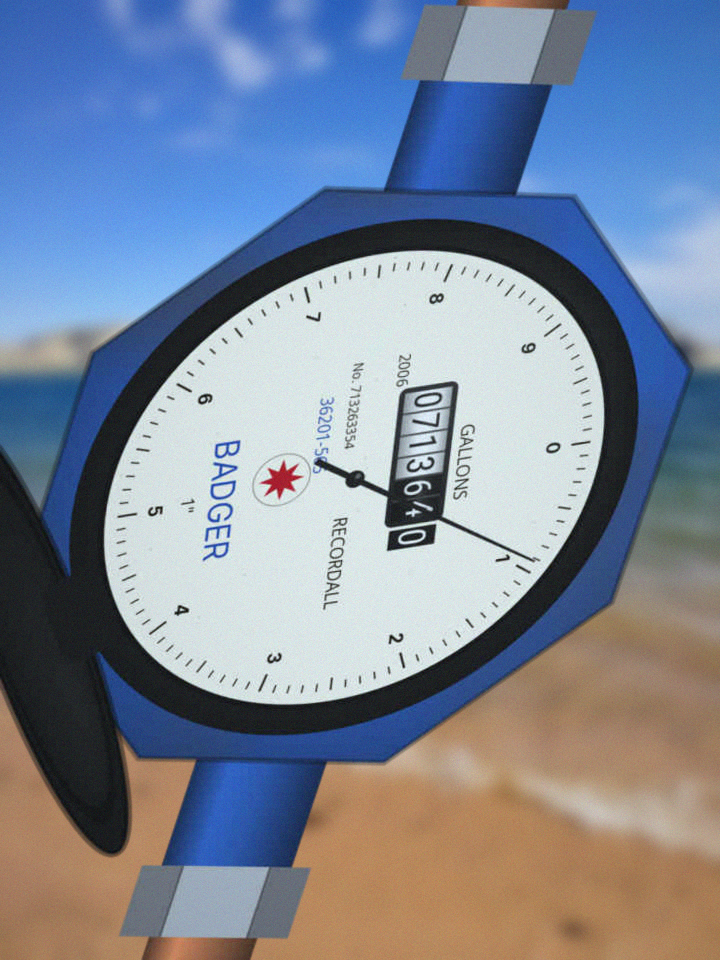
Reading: 713640.9 gal
